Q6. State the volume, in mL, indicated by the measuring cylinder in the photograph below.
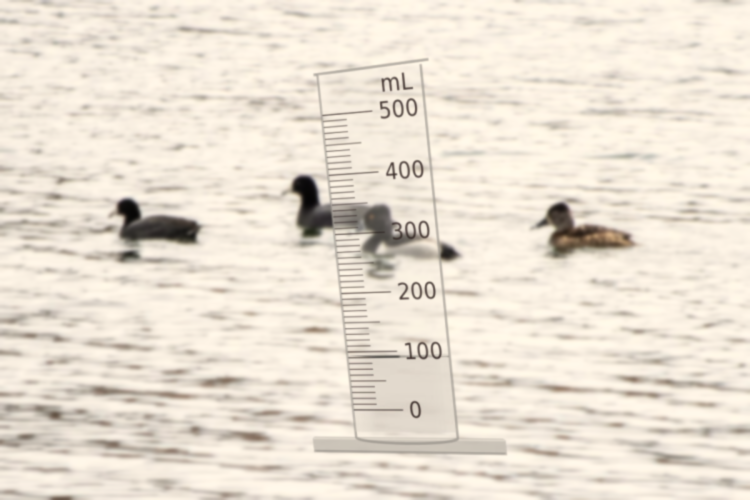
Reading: 90 mL
